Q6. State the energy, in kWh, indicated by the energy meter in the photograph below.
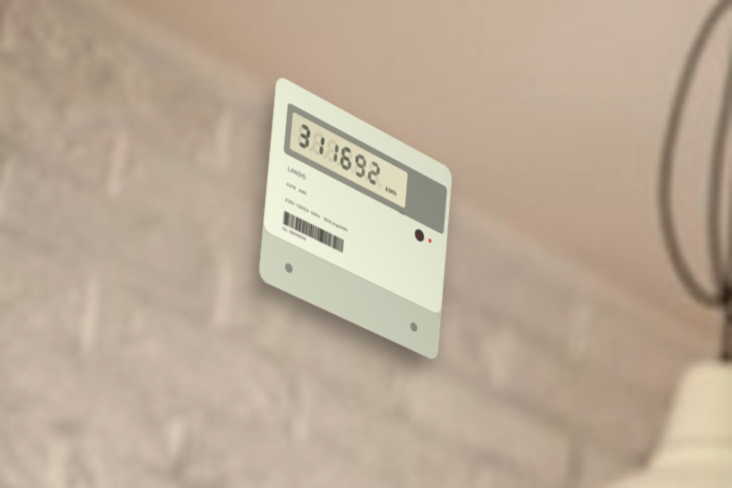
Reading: 311692 kWh
